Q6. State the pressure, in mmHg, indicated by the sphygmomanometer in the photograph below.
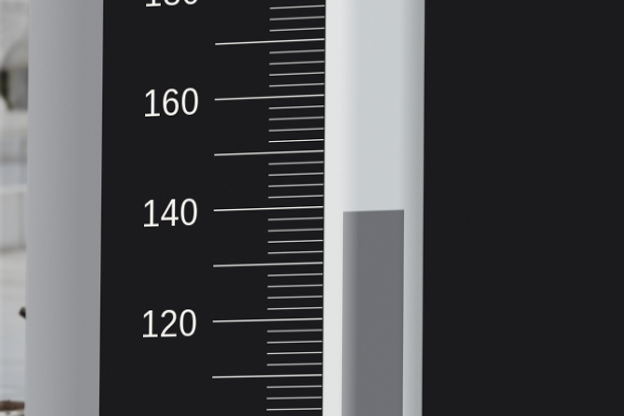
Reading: 139 mmHg
